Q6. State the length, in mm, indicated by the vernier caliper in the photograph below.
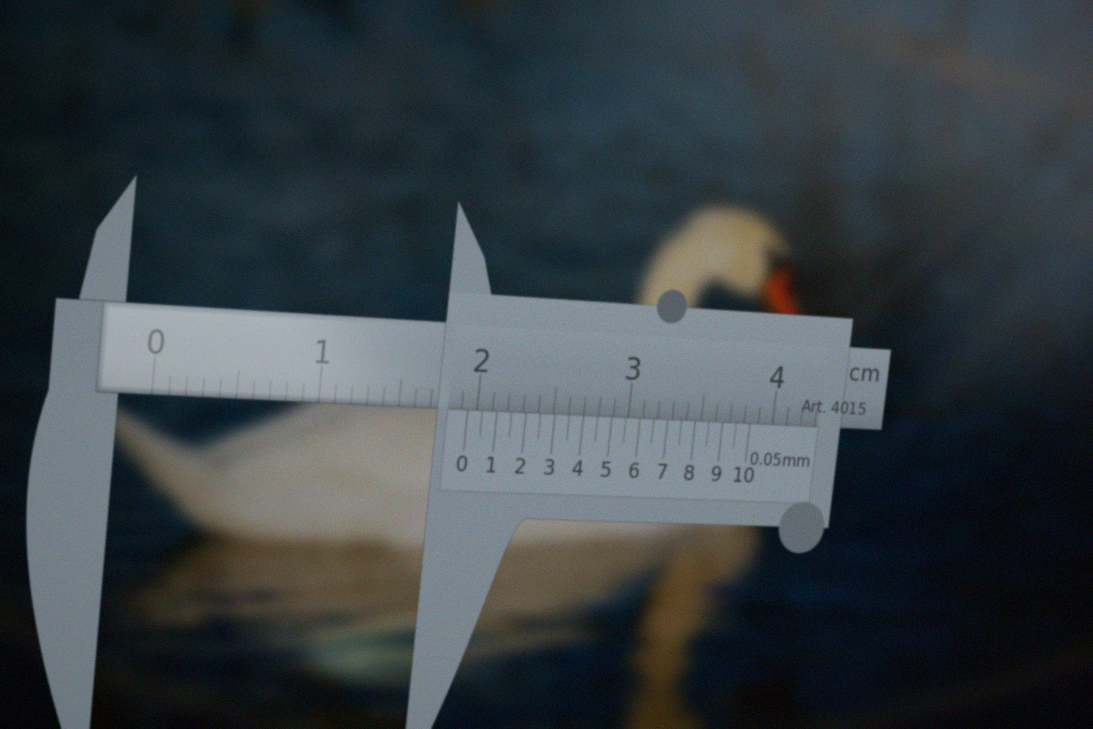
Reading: 19.4 mm
